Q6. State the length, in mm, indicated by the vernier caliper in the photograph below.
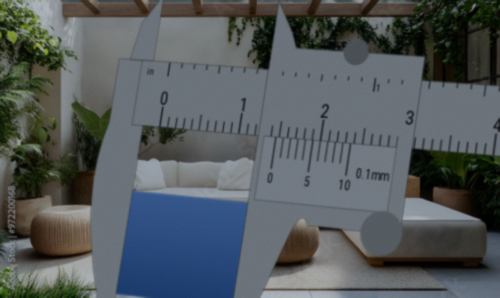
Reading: 14.6 mm
